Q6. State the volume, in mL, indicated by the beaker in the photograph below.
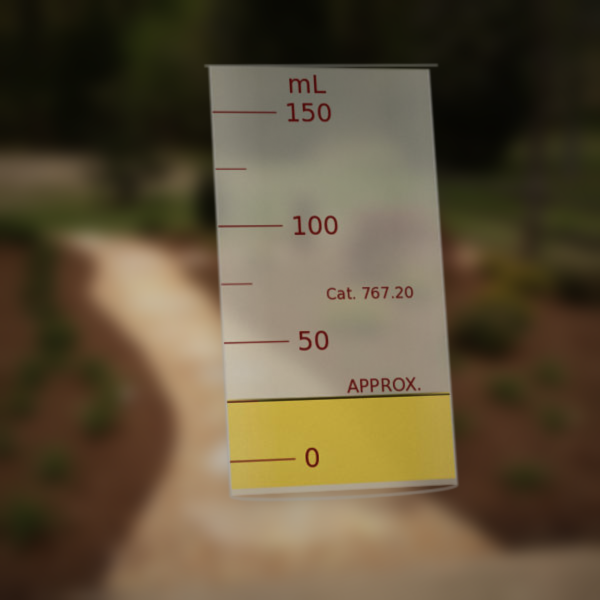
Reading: 25 mL
